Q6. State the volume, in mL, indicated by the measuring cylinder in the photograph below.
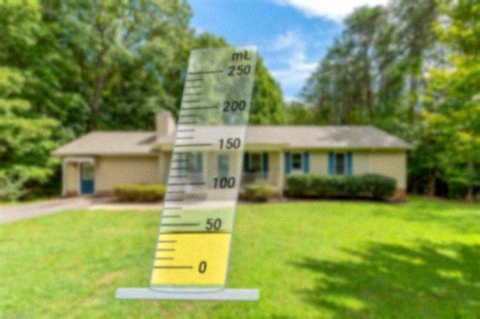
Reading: 40 mL
